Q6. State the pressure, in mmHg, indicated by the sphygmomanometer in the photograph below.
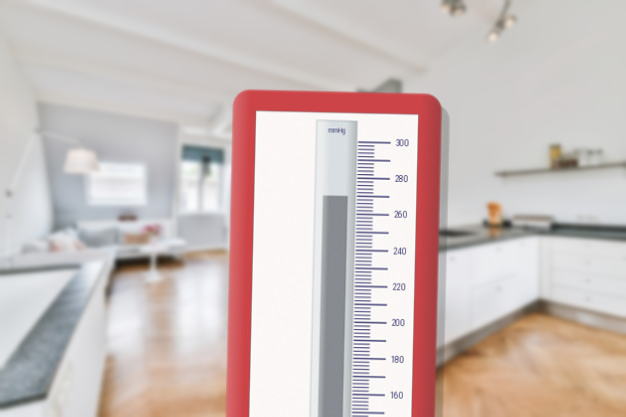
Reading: 270 mmHg
